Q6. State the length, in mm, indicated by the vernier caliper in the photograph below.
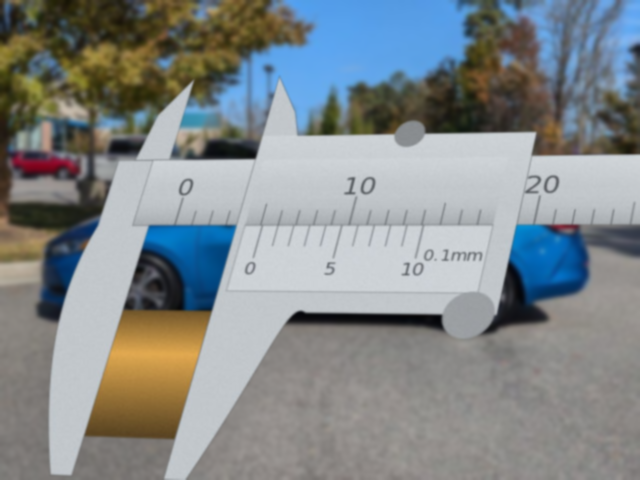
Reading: 5.1 mm
